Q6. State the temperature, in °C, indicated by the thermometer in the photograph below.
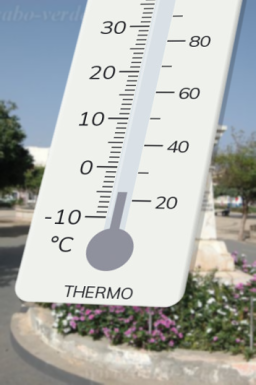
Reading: -5 °C
